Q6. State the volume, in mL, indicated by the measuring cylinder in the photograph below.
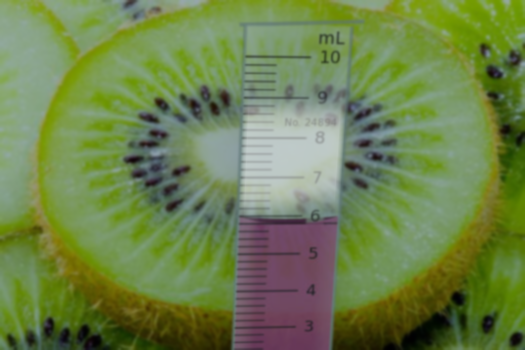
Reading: 5.8 mL
